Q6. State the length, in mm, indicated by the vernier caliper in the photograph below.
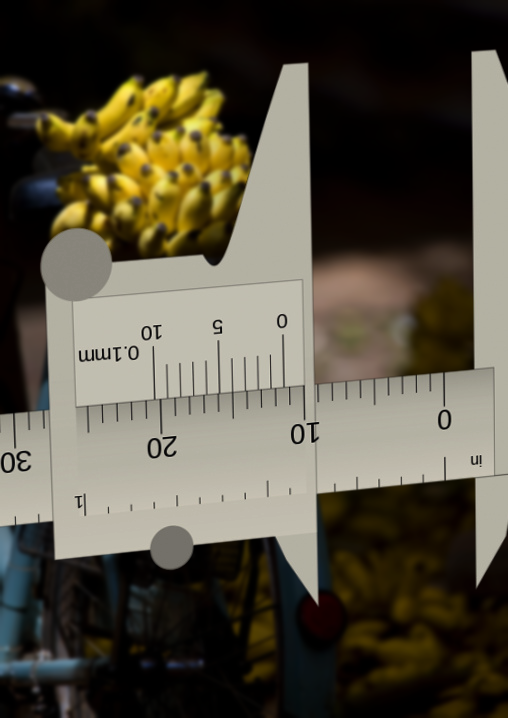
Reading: 11.4 mm
